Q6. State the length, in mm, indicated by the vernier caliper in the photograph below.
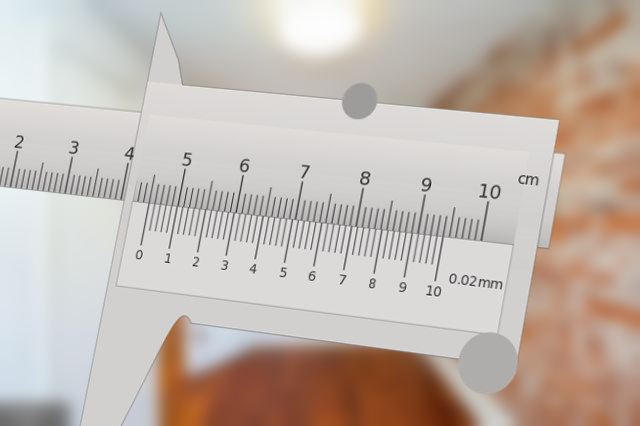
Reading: 45.0 mm
